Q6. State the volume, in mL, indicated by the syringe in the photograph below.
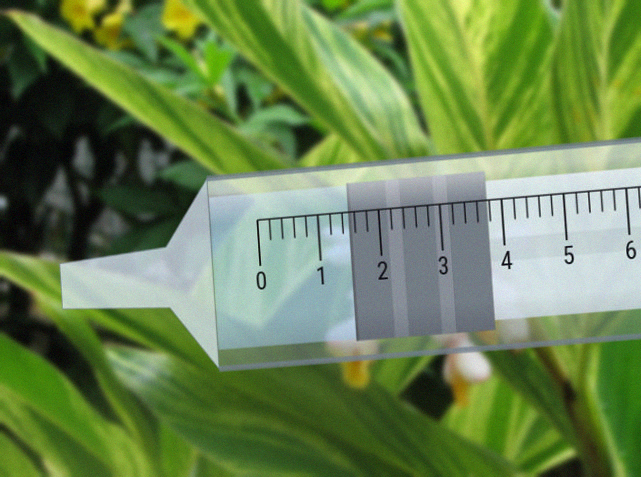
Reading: 1.5 mL
